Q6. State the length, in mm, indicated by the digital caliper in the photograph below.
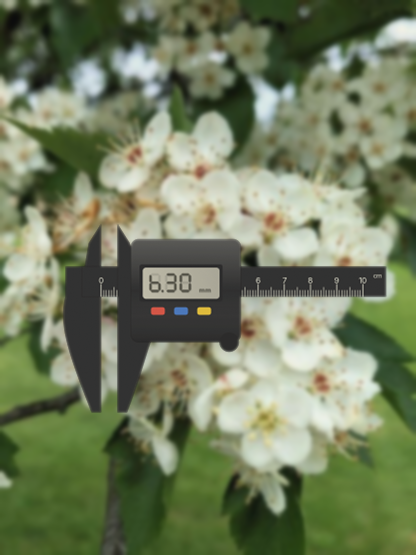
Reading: 6.30 mm
